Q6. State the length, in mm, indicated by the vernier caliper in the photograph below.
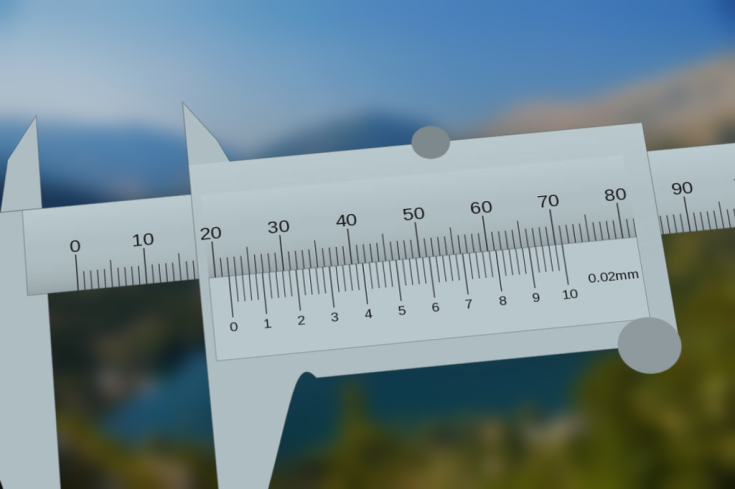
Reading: 22.0 mm
